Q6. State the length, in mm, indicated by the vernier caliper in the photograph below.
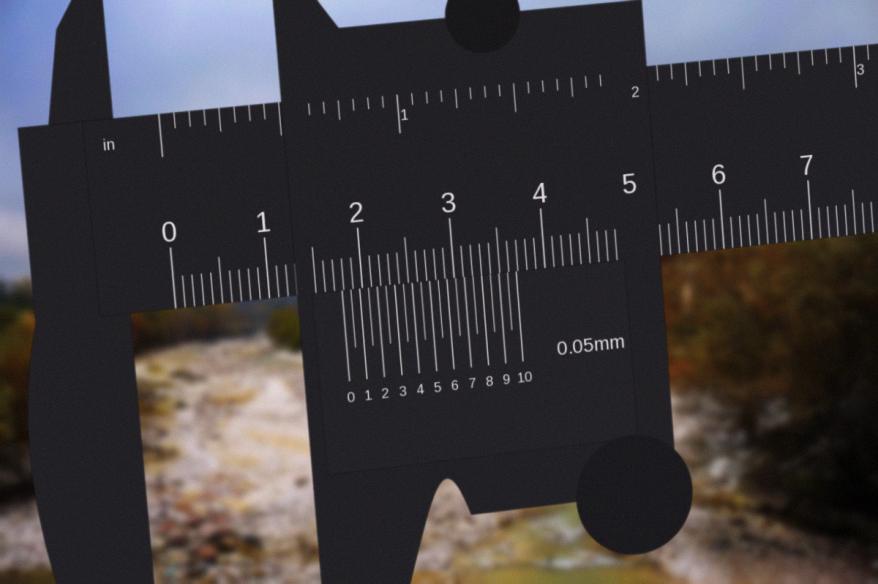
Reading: 17.8 mm
